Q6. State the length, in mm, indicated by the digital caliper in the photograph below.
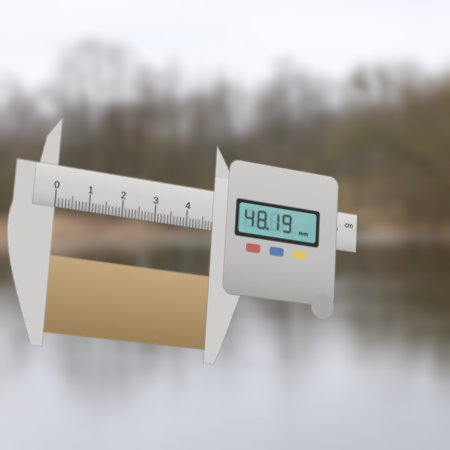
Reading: 48.19 mm
